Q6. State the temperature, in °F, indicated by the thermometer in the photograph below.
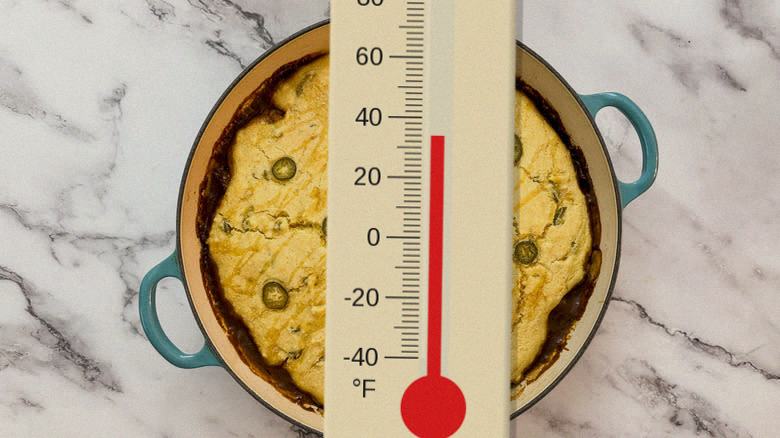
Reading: 34 °F
